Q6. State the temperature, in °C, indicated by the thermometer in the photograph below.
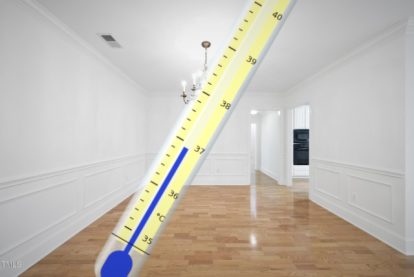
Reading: 36.9 °C
